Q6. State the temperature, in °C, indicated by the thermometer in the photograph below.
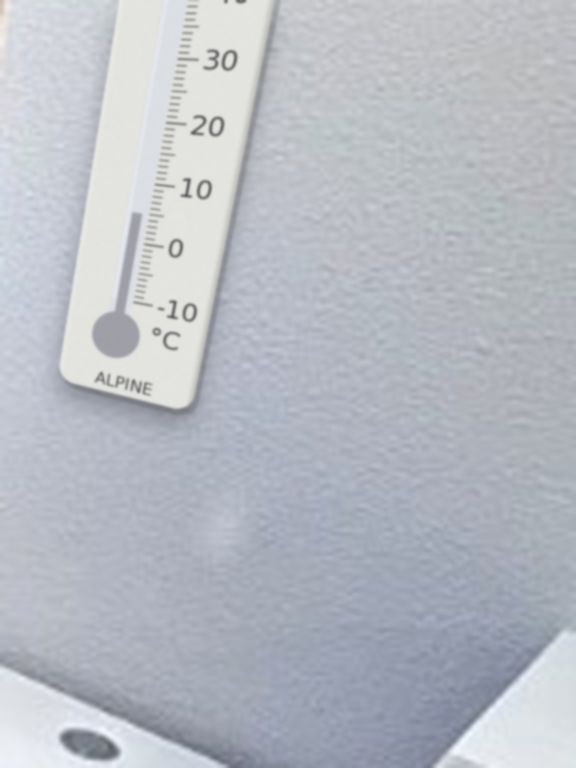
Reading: 5 °C
